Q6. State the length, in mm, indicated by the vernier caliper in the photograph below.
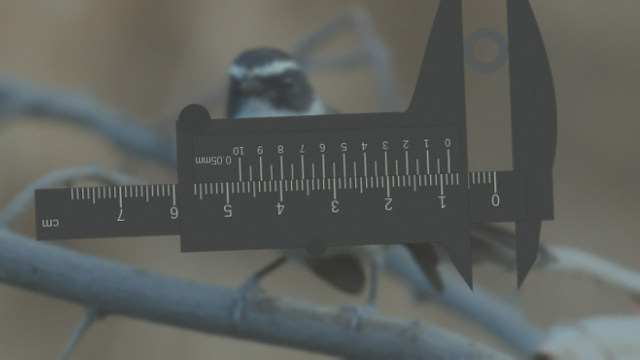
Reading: 8.5 mm
